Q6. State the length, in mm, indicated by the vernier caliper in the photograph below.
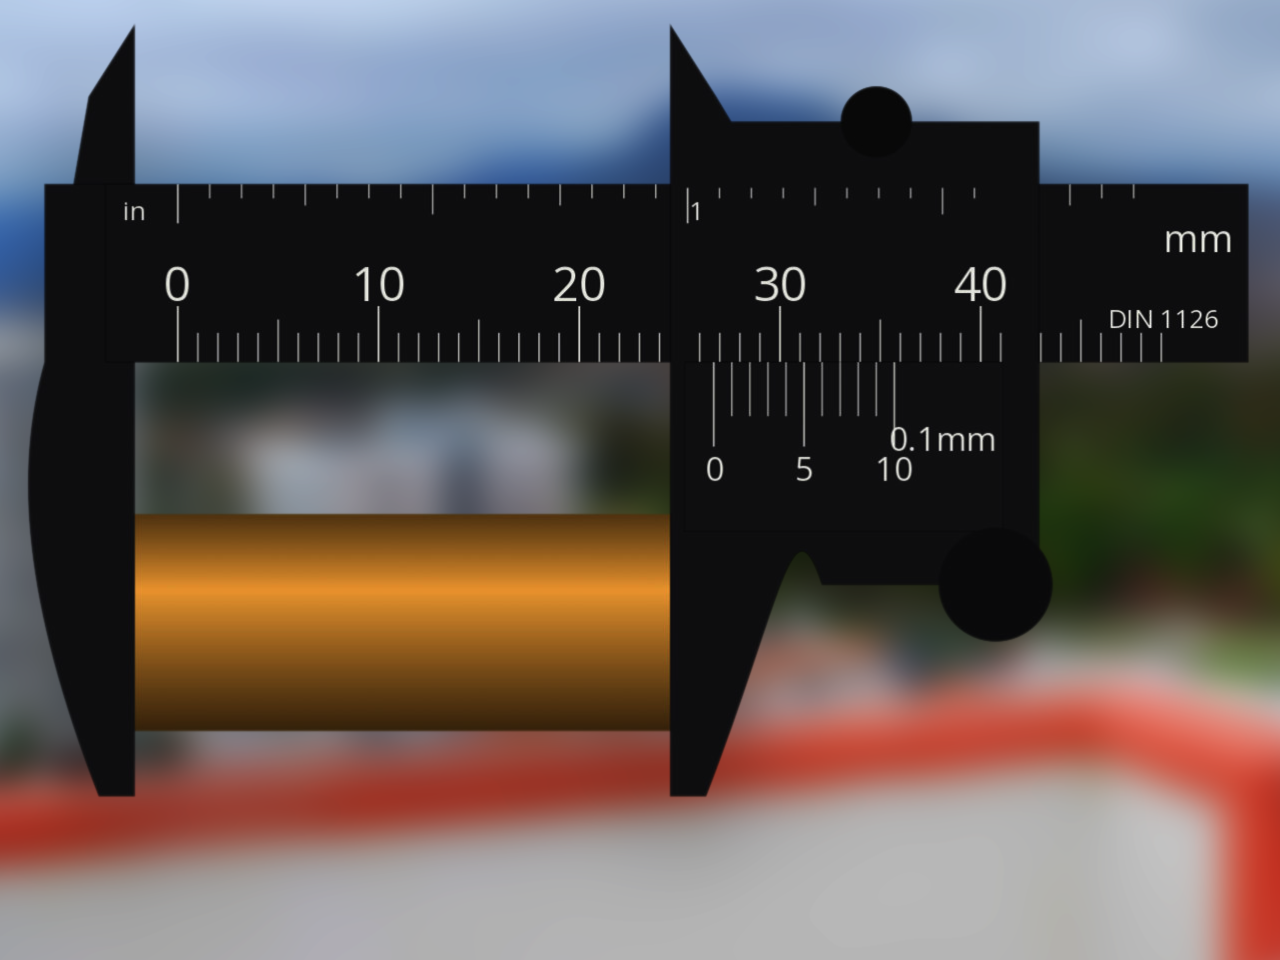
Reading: 26.7 mm
